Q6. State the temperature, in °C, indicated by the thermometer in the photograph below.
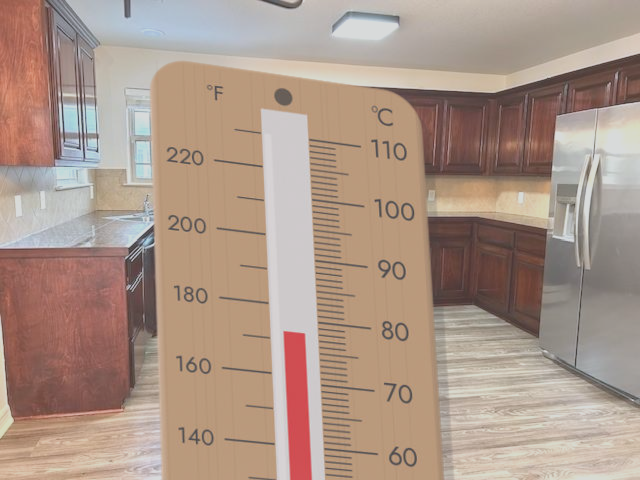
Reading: 78 °C
